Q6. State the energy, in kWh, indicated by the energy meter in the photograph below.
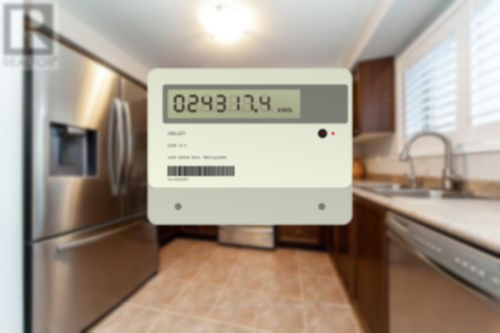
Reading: 24317.4 kWh
